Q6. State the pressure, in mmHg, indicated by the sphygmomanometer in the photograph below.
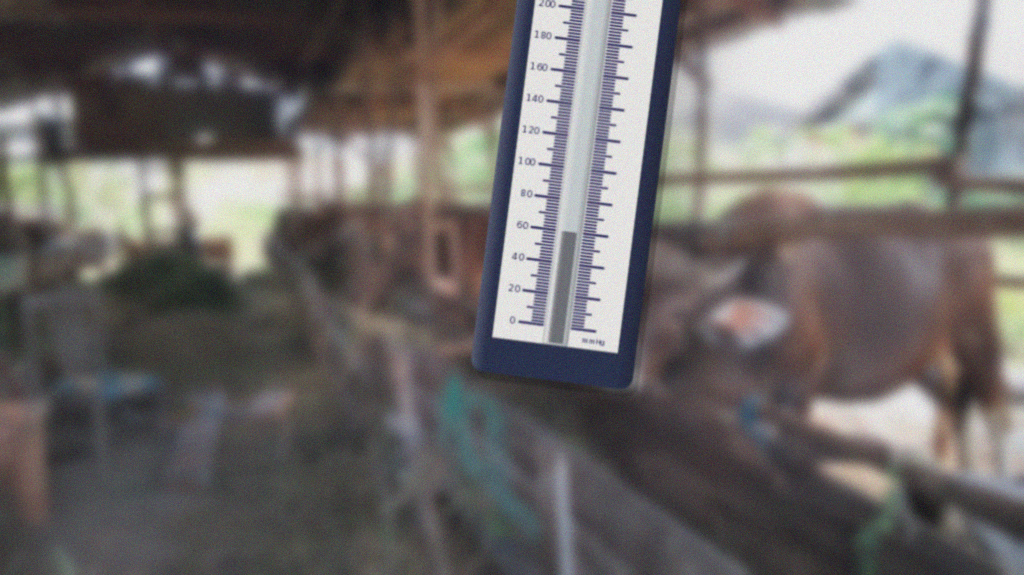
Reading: 60 mmHg
